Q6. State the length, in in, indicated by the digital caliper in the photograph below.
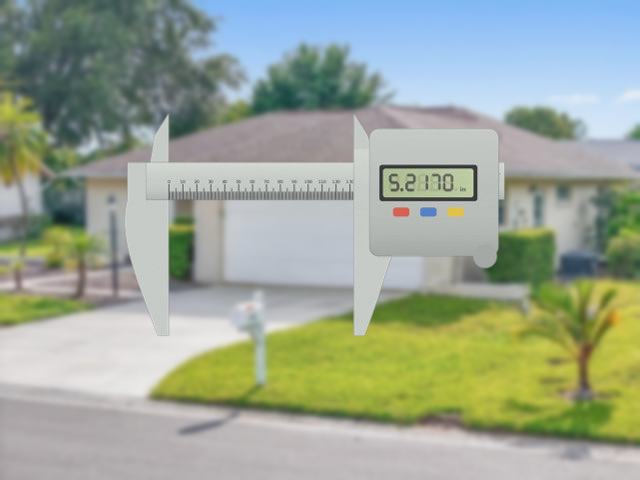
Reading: 5.2170 in
